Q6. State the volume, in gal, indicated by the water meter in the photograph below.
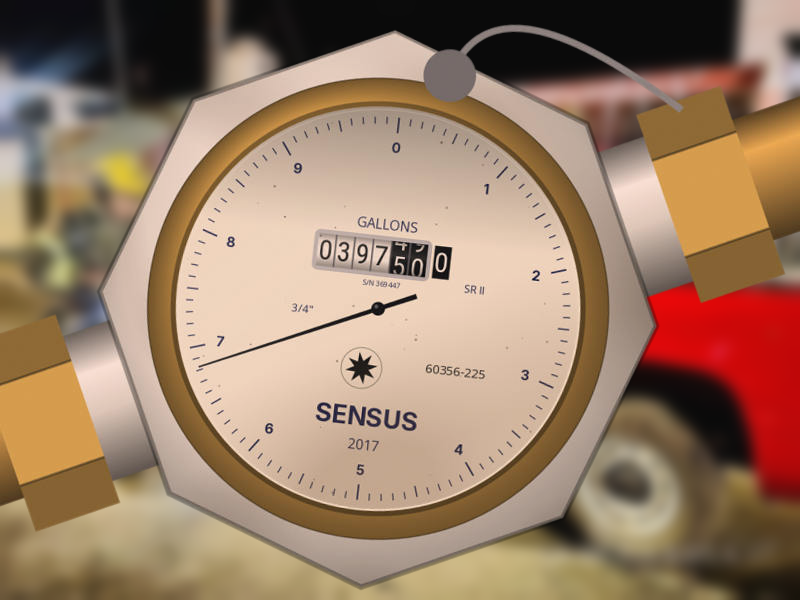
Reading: 397496.8 gal
